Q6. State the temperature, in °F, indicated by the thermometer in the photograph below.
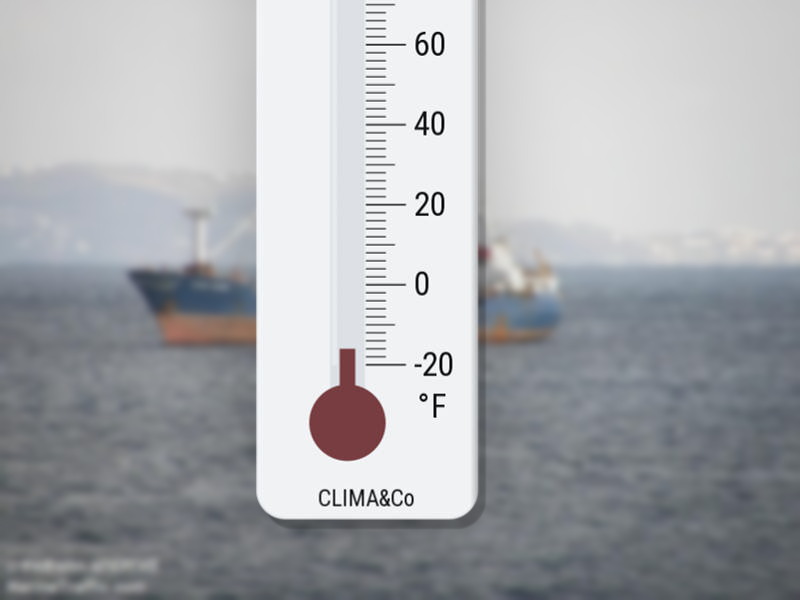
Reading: -16 °F
